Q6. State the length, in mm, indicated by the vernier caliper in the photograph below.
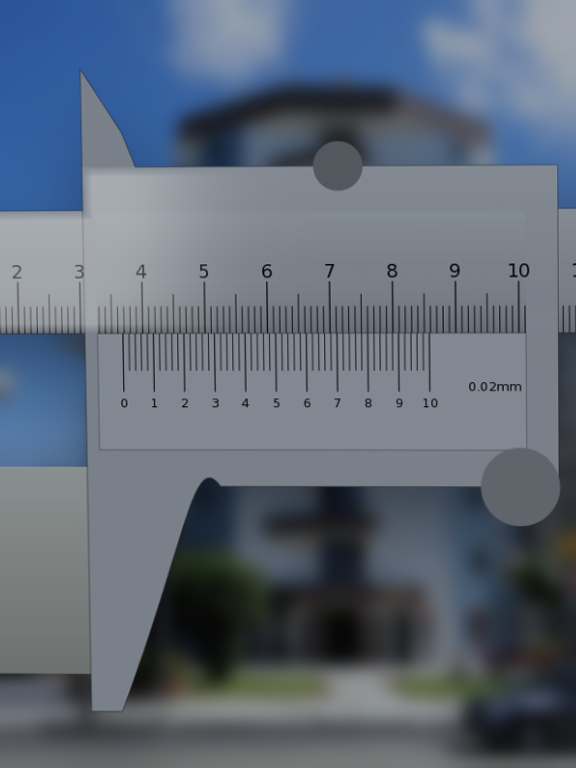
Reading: 36.8 mm
